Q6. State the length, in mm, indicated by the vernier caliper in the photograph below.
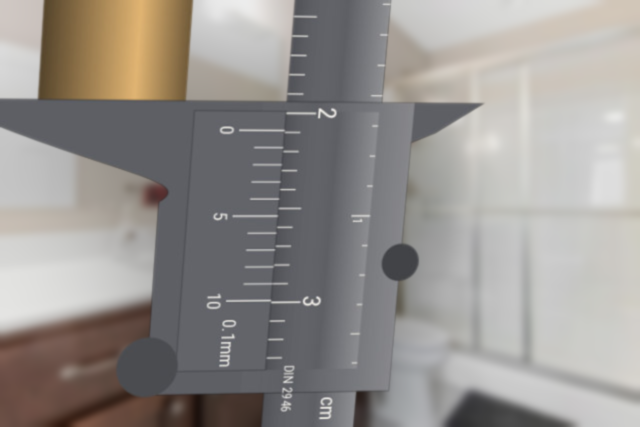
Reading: 20.9 mm
